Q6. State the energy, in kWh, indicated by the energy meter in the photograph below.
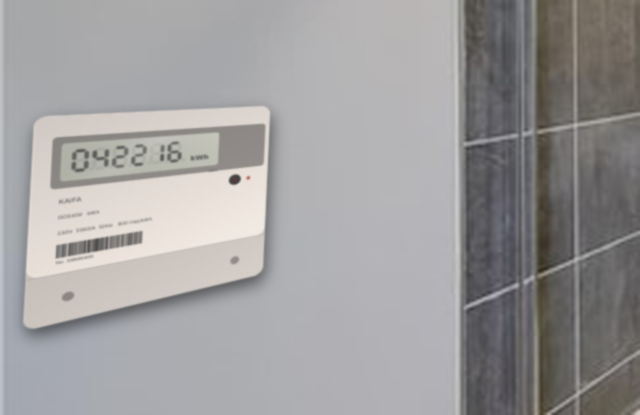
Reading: 42216 kWh
